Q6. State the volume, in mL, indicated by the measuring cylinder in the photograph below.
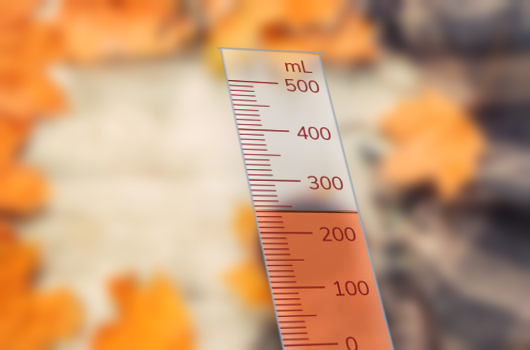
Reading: 240 mL
